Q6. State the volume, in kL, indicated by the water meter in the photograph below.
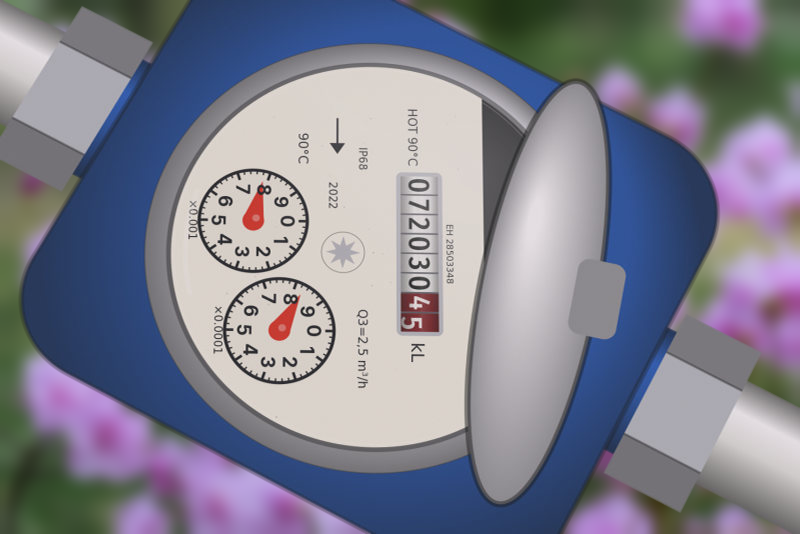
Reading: 72030.4478 kL
